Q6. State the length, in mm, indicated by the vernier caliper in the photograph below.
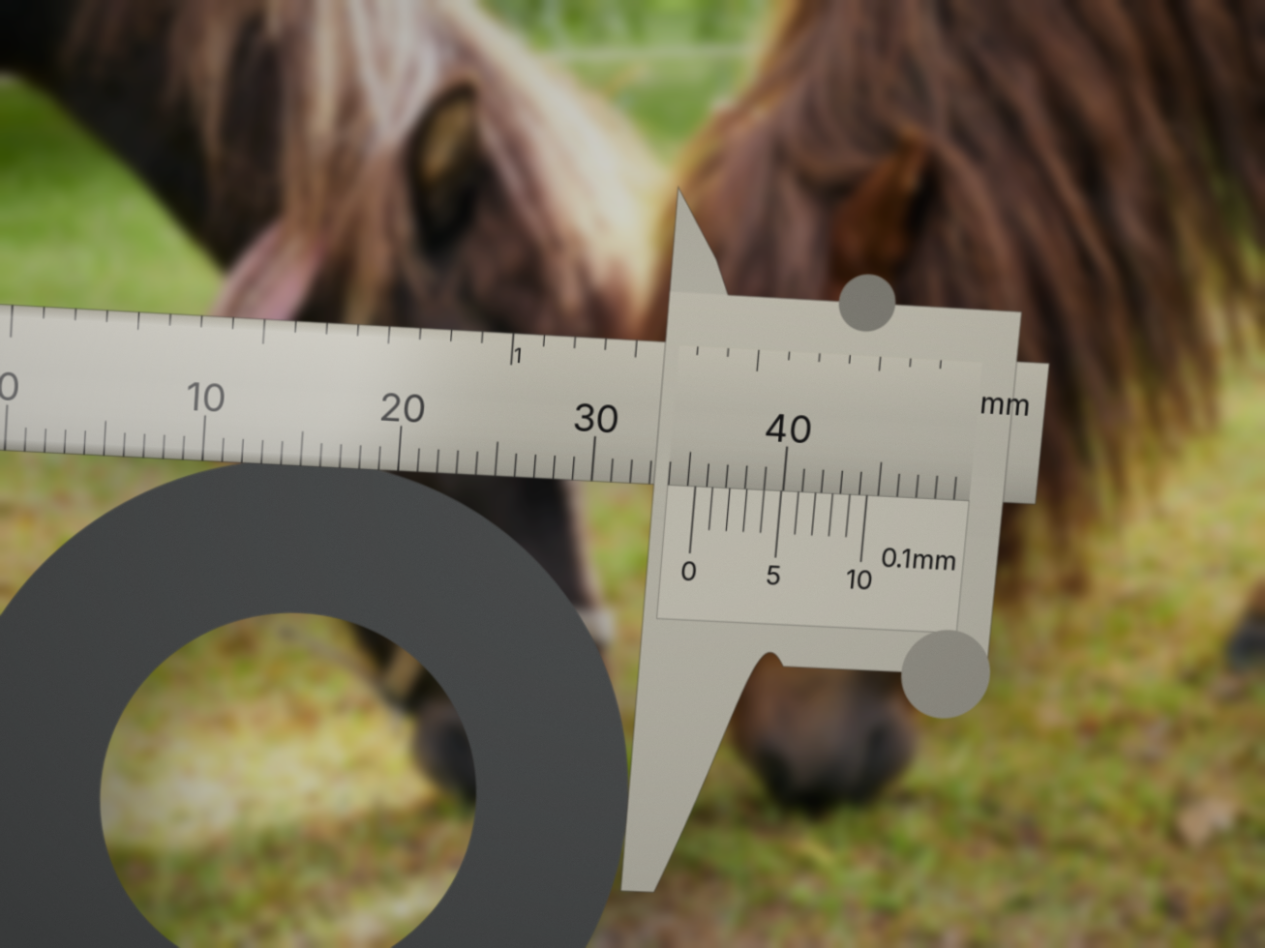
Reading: 35.4 mm
